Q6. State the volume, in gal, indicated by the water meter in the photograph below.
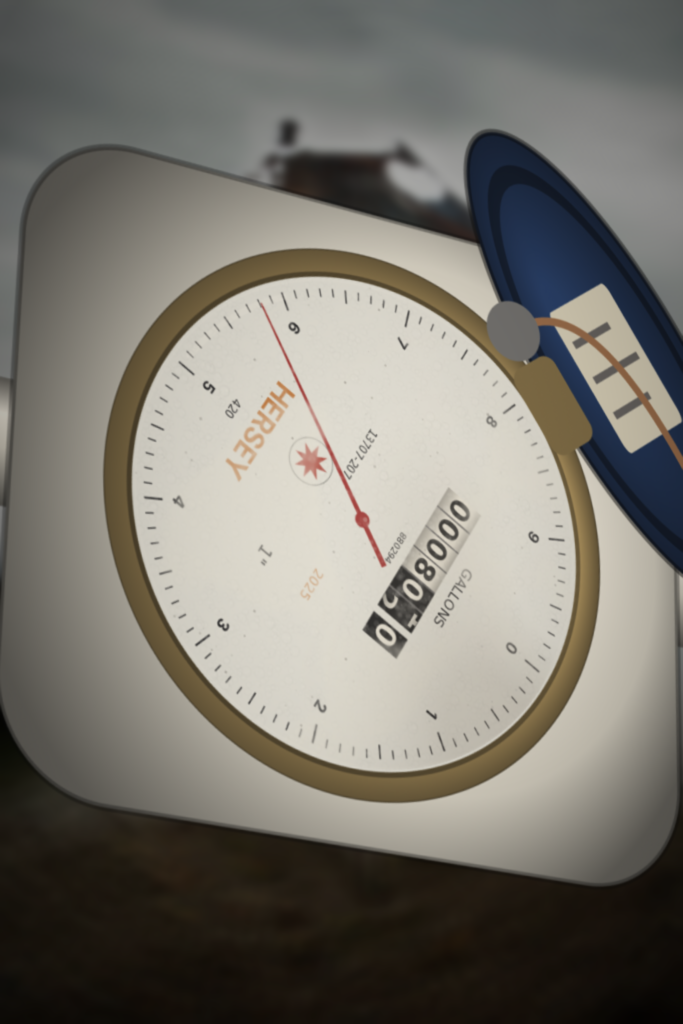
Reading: 8015.8 gal
